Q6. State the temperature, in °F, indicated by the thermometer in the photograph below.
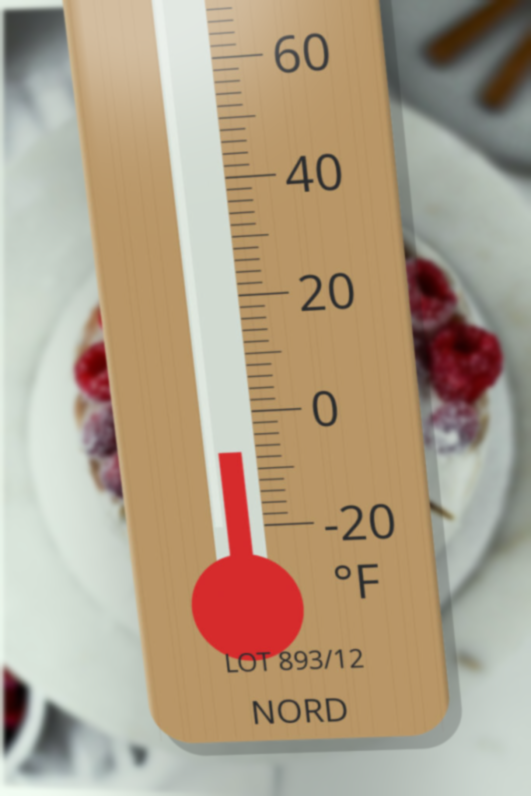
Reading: -7 °F
